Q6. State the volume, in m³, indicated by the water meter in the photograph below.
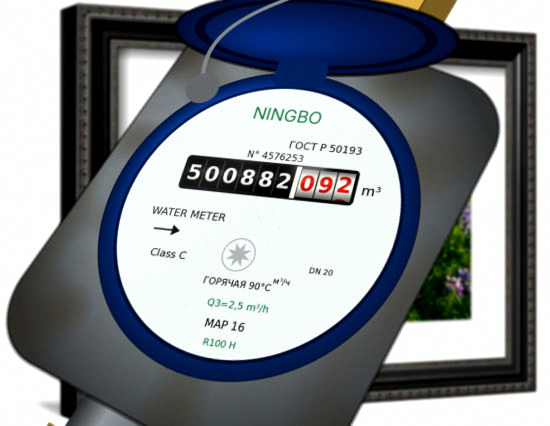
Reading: 500882.092 m³
